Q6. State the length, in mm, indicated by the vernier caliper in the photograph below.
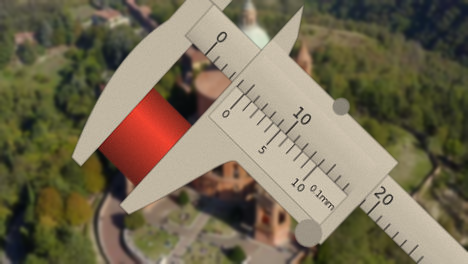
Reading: 4.9 mm
